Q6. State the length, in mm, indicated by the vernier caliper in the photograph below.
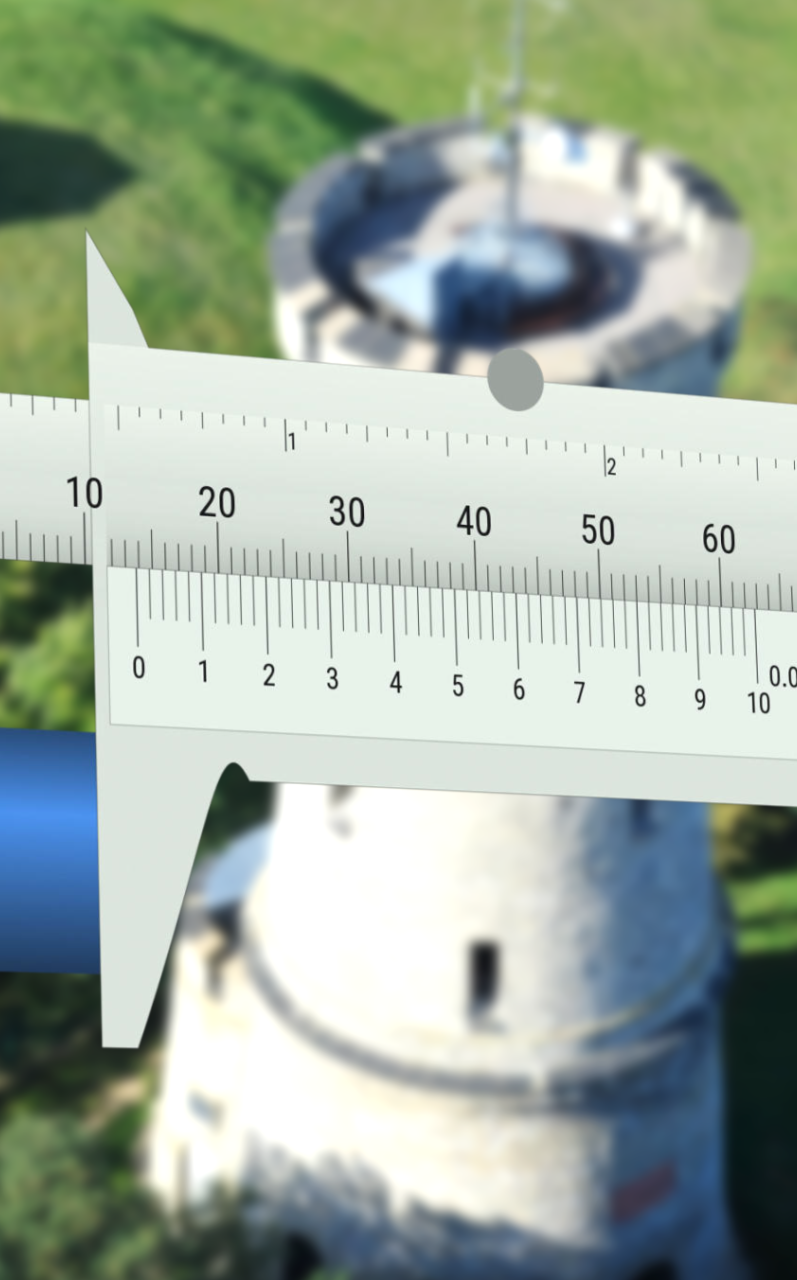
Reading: 13.8 mm
